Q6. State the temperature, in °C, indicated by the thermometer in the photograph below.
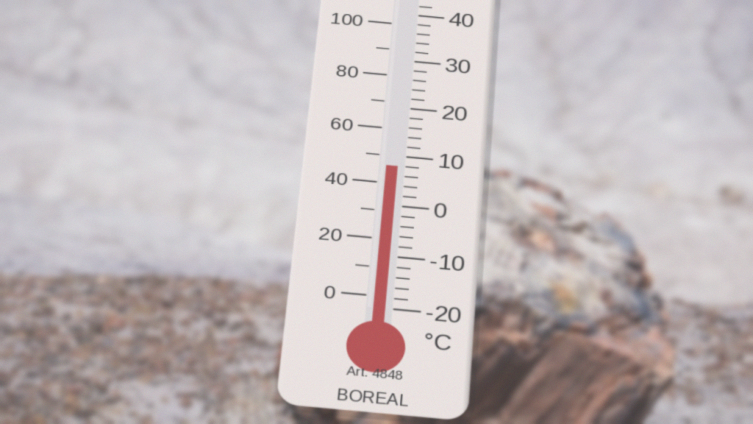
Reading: 8 °C
